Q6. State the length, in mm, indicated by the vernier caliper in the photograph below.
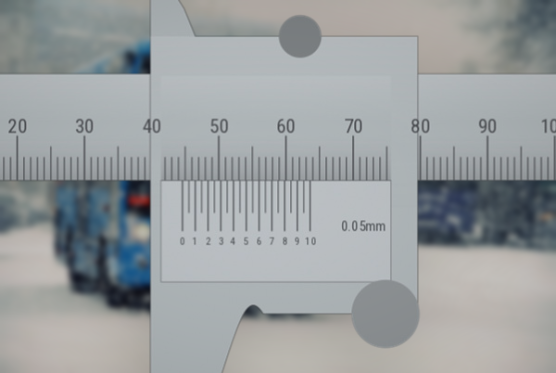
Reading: 44.6 mm
